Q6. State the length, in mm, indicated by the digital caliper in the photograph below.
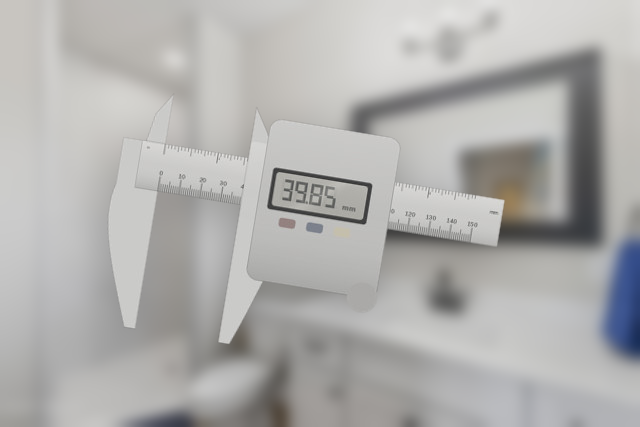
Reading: 39.85 mm
